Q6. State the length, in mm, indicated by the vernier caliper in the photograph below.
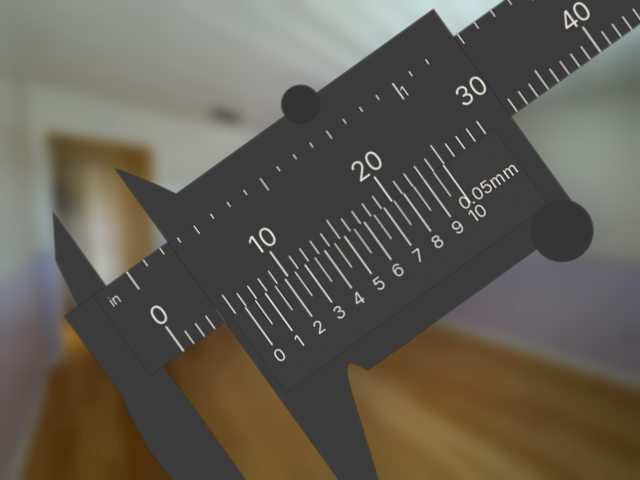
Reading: 5.9 mm
